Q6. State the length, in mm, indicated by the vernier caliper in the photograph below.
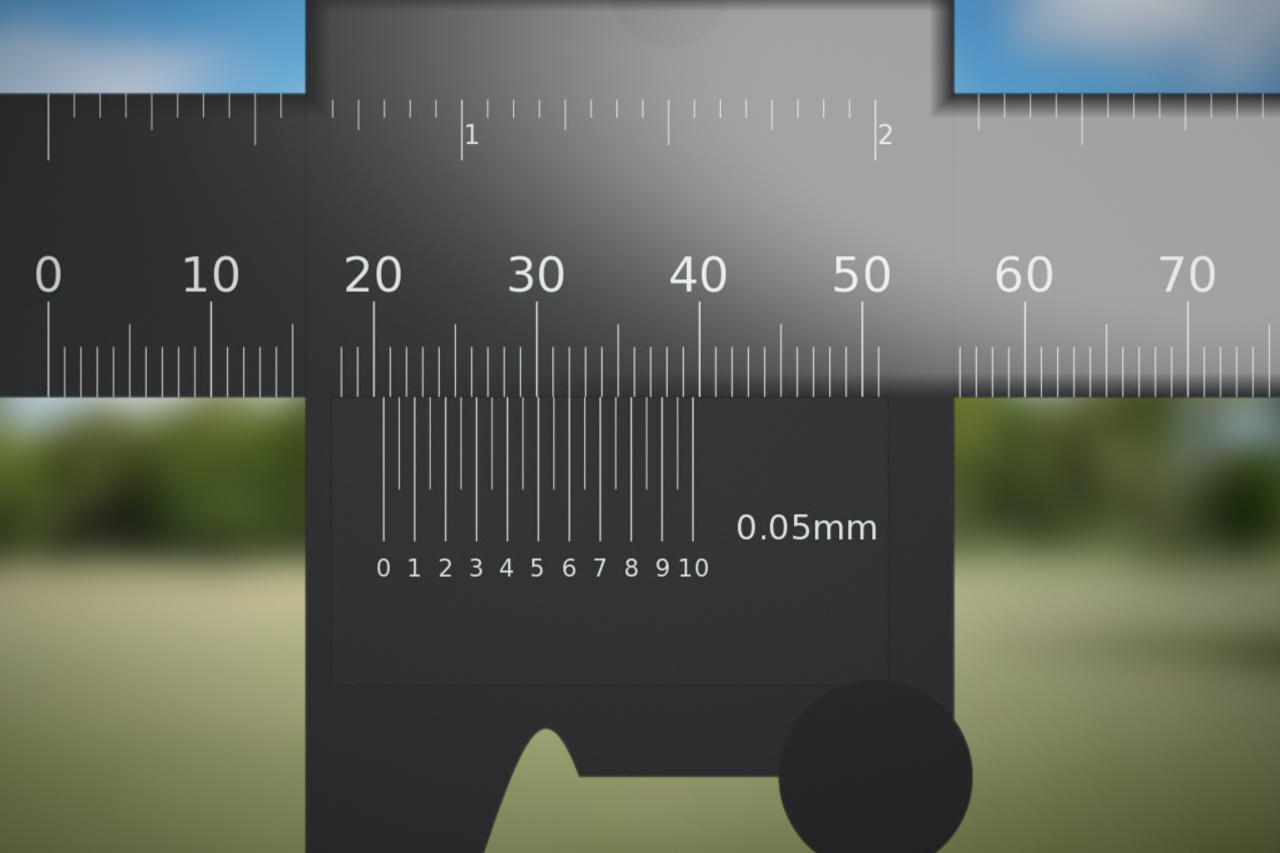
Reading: 20.6 mm
